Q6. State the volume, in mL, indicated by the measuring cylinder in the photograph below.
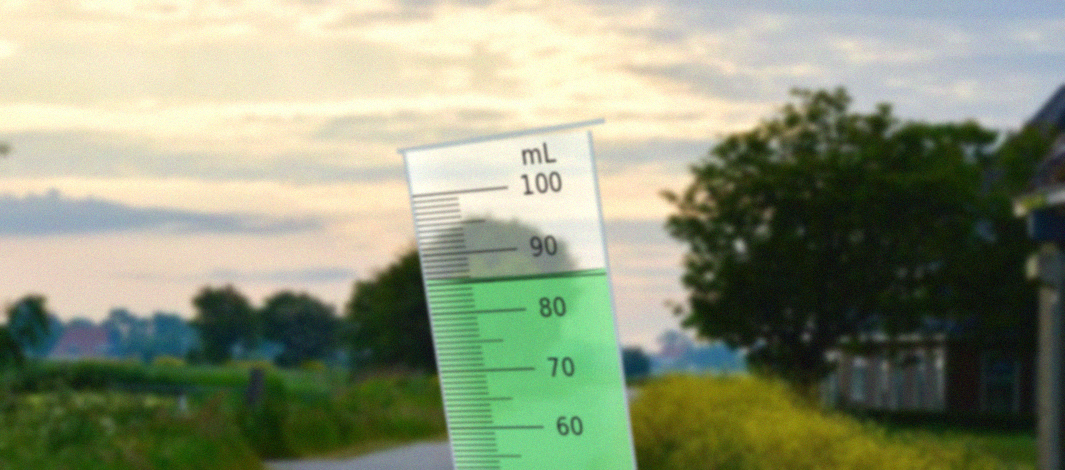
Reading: 85 mL
